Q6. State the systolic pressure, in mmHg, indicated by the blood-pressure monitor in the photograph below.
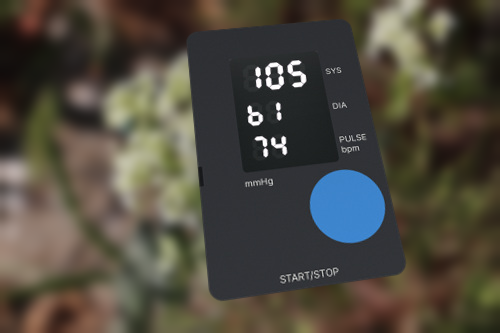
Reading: 105 mmHg
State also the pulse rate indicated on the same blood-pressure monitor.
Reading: 74 bpm
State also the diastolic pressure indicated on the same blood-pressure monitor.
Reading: 61 mmHg
